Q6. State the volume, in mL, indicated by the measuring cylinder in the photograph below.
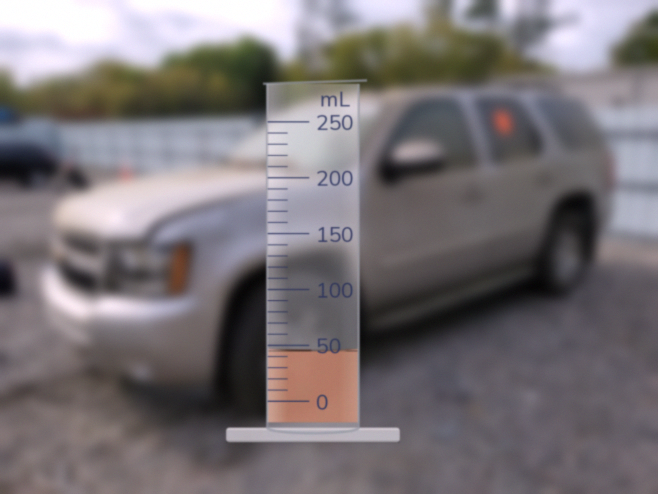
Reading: 45 mL
